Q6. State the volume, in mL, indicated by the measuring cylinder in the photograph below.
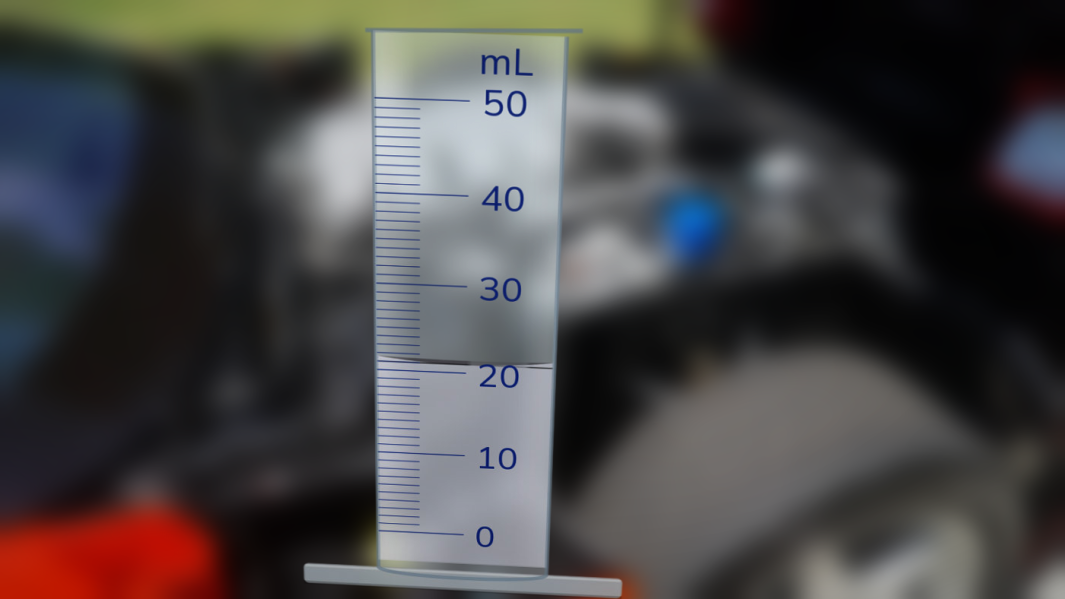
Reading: 21 mL
